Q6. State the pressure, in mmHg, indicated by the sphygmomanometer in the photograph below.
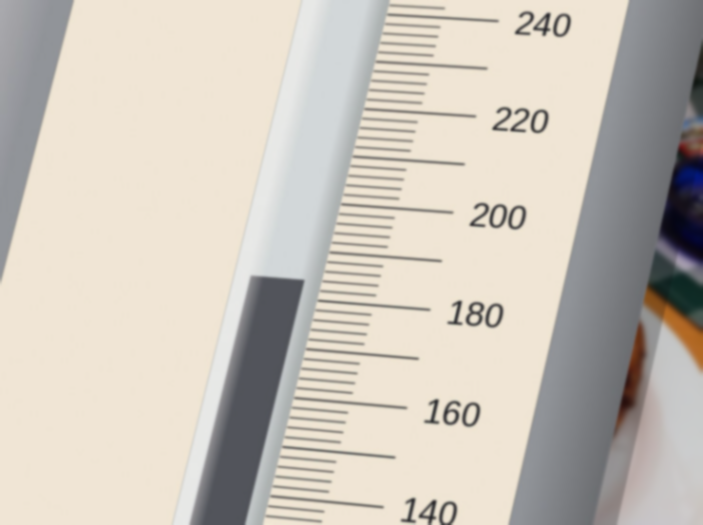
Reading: 184 mmHg
